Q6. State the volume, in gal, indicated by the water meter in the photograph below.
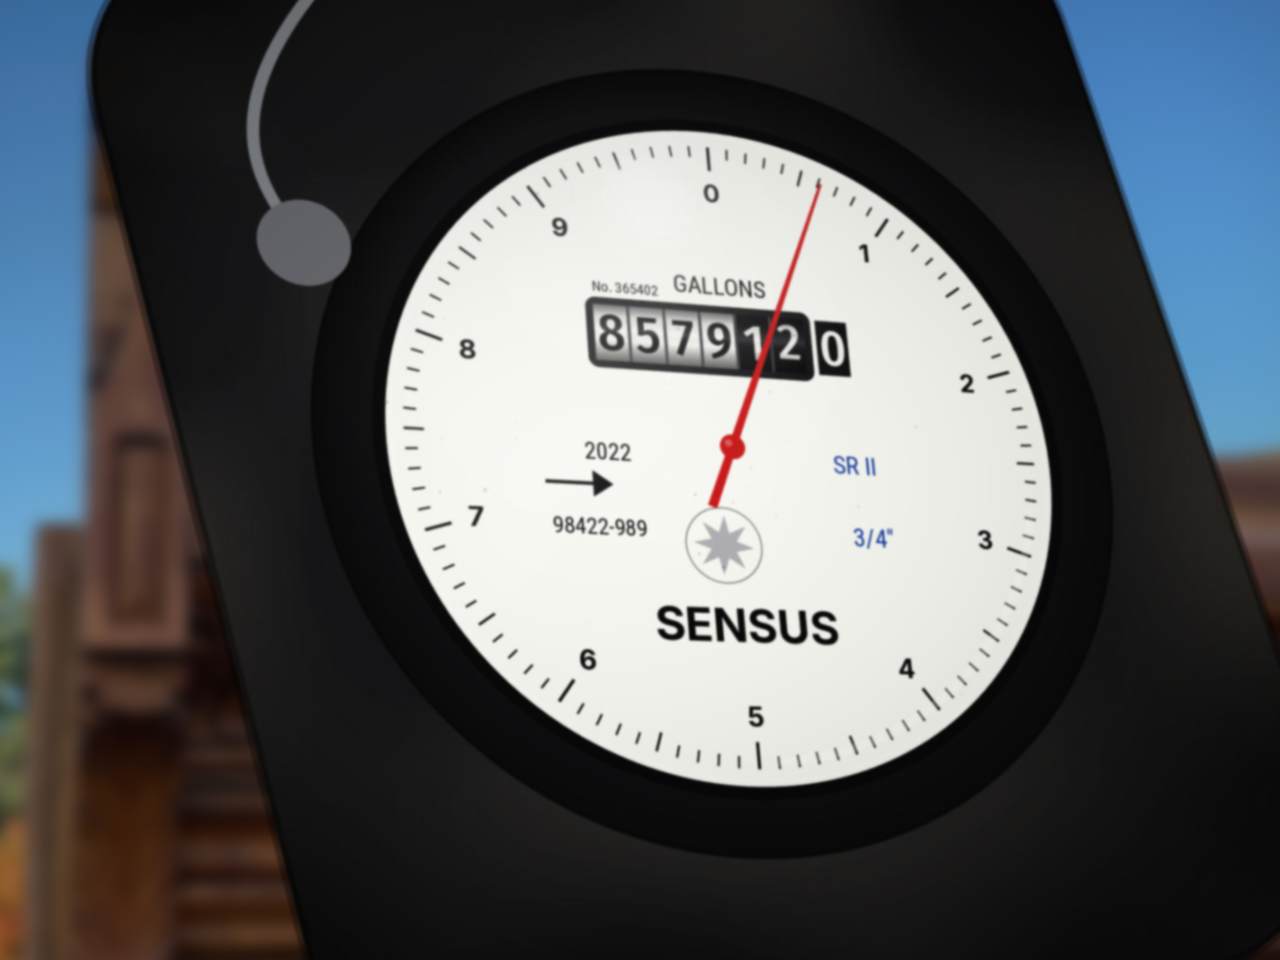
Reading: 8579120.6 gal
